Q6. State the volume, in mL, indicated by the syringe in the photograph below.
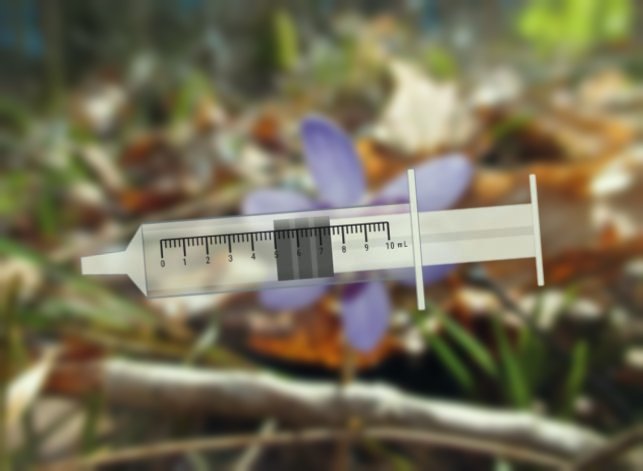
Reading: 5 mL
